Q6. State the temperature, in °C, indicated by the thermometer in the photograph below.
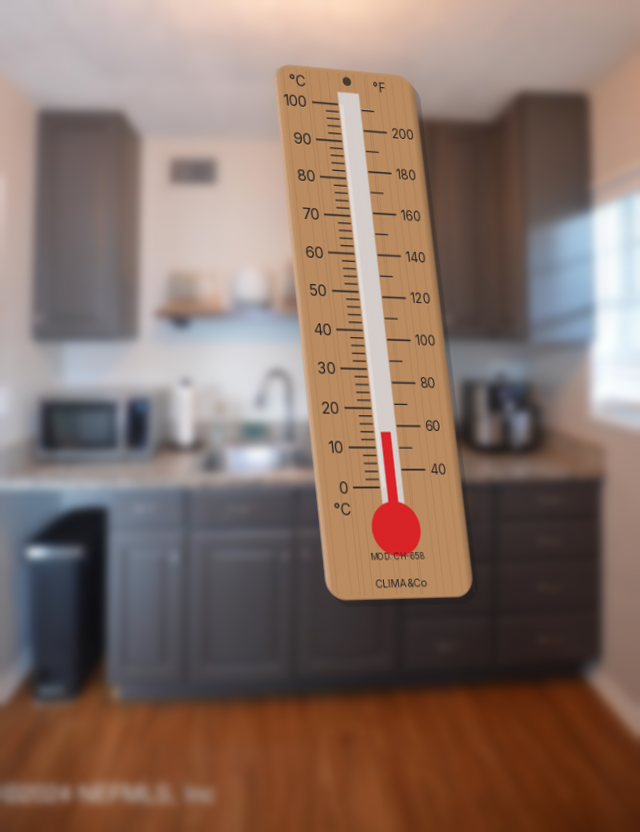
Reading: 14 °C
